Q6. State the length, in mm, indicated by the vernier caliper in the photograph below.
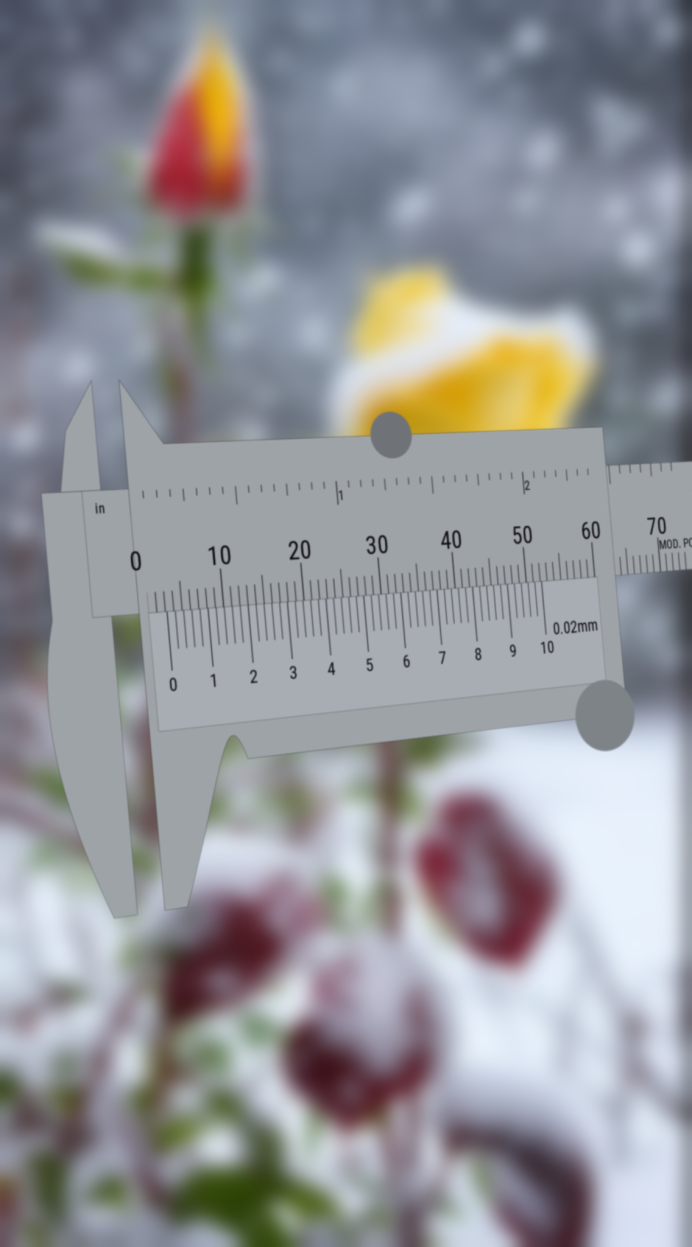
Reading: 3.2 mm
